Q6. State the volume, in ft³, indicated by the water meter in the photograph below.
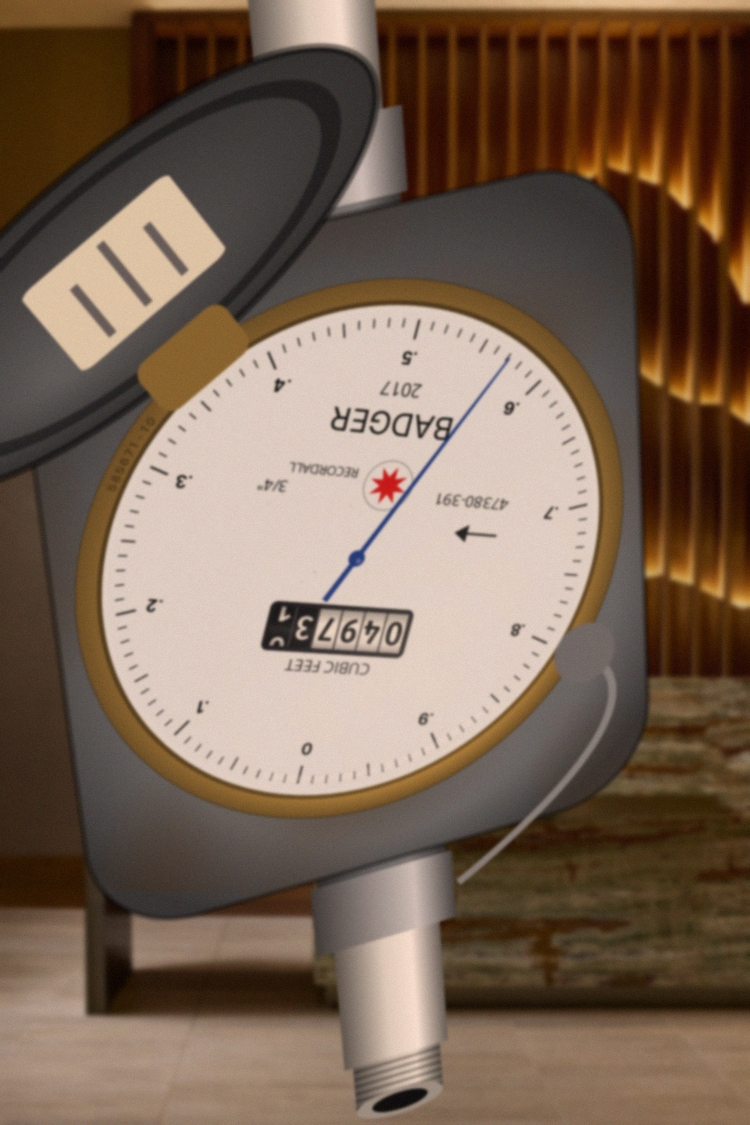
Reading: 49730.57 ft³
